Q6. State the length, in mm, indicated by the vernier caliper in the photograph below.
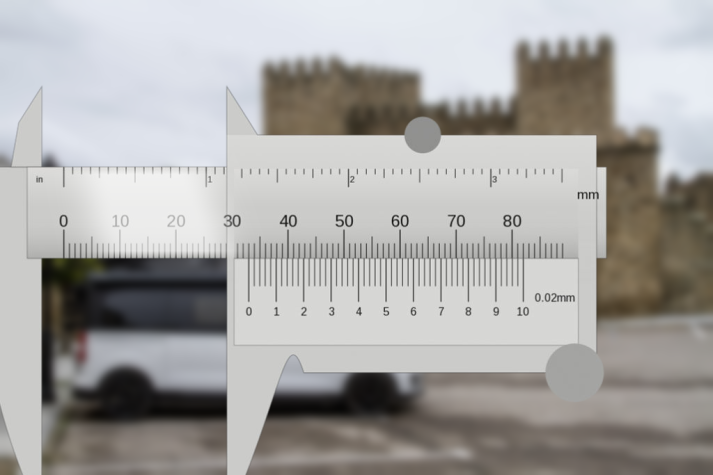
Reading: 33.0 mm
